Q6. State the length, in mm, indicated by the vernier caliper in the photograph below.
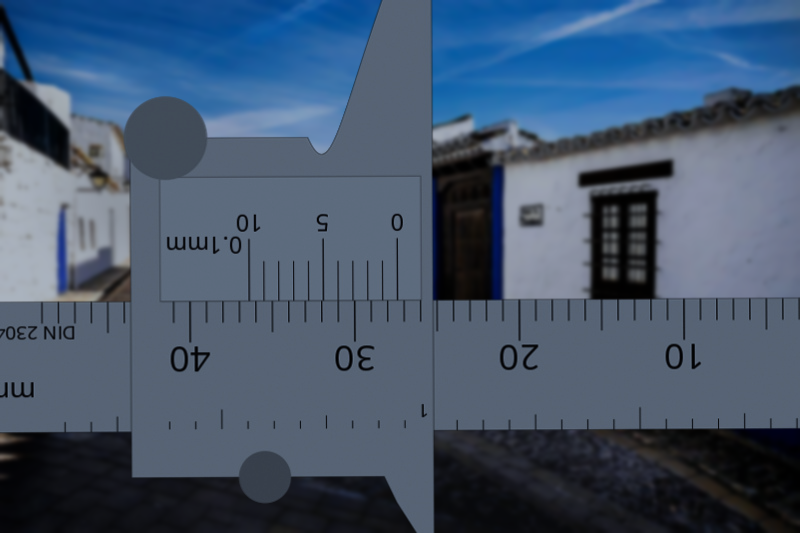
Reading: 27.4 mm
